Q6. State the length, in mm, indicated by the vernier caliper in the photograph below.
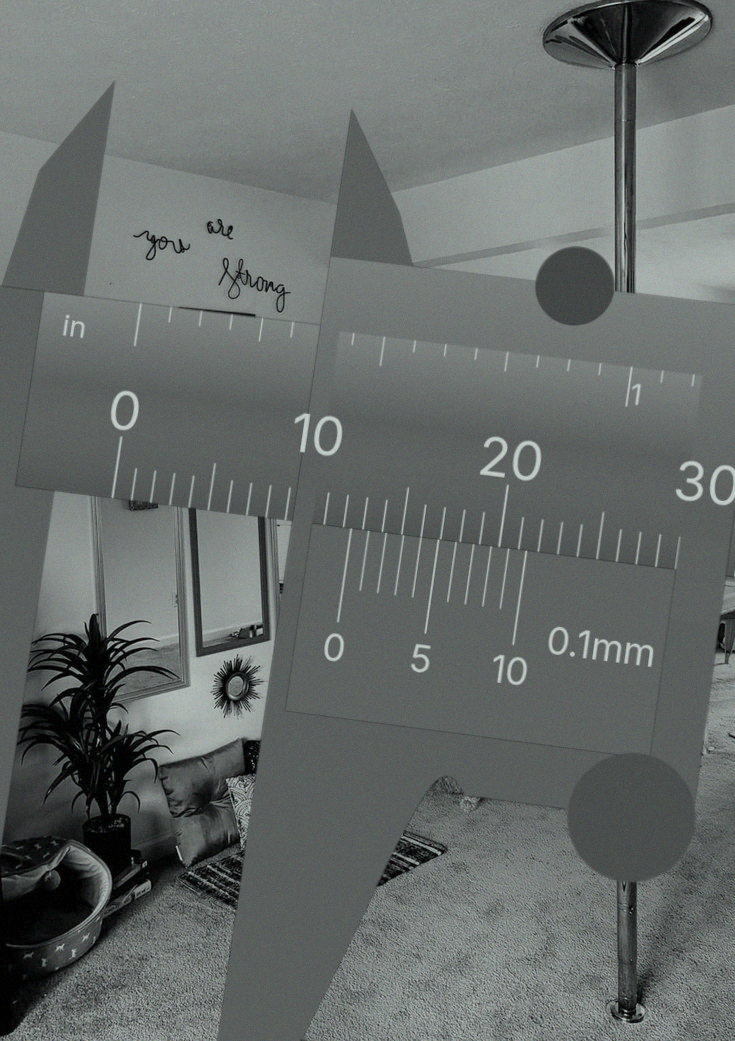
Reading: 12.4 mm
